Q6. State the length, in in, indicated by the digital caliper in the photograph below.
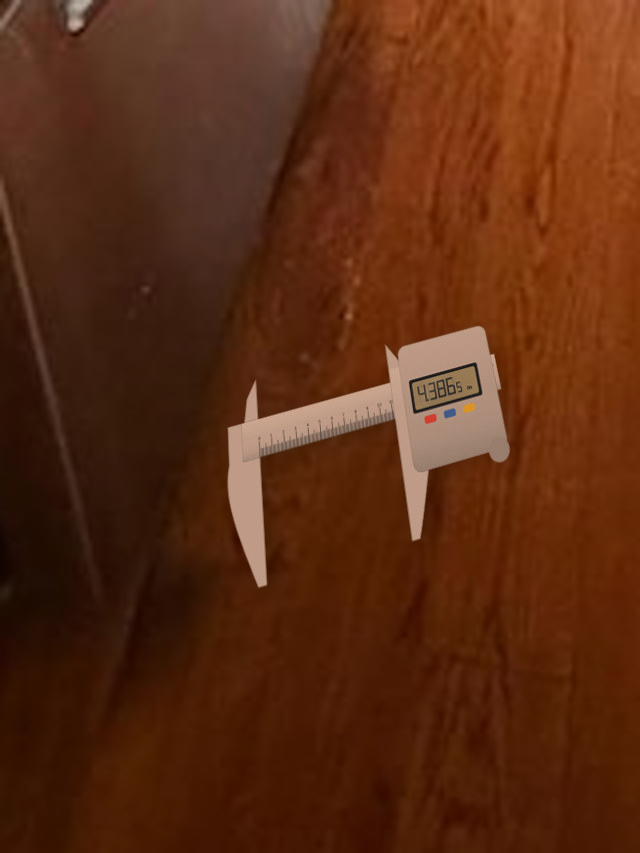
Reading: 4.3865 in
